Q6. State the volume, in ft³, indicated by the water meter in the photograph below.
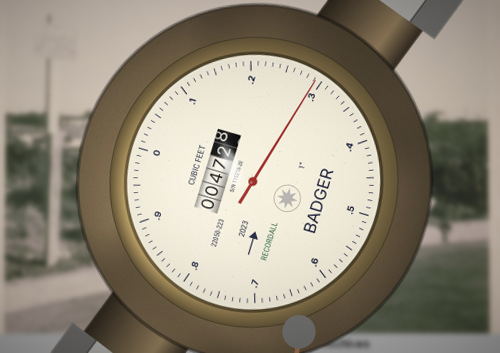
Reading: 4728.29 ft³
